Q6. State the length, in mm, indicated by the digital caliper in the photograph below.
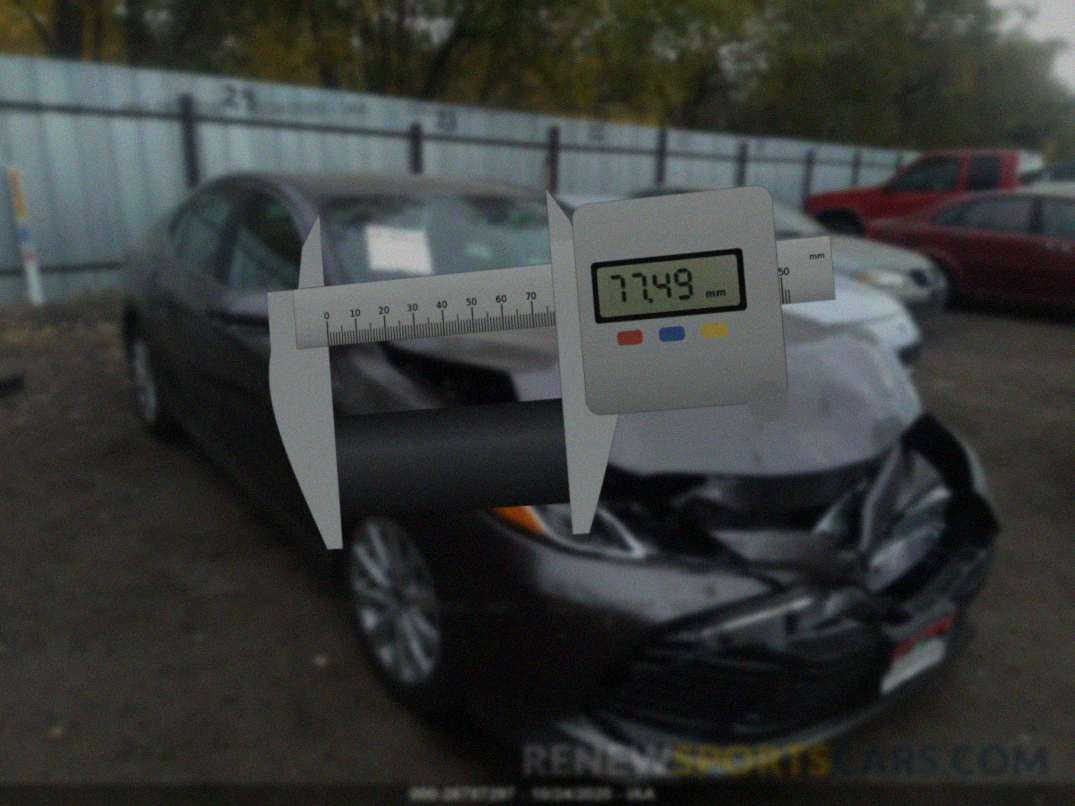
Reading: 77.49 mm
